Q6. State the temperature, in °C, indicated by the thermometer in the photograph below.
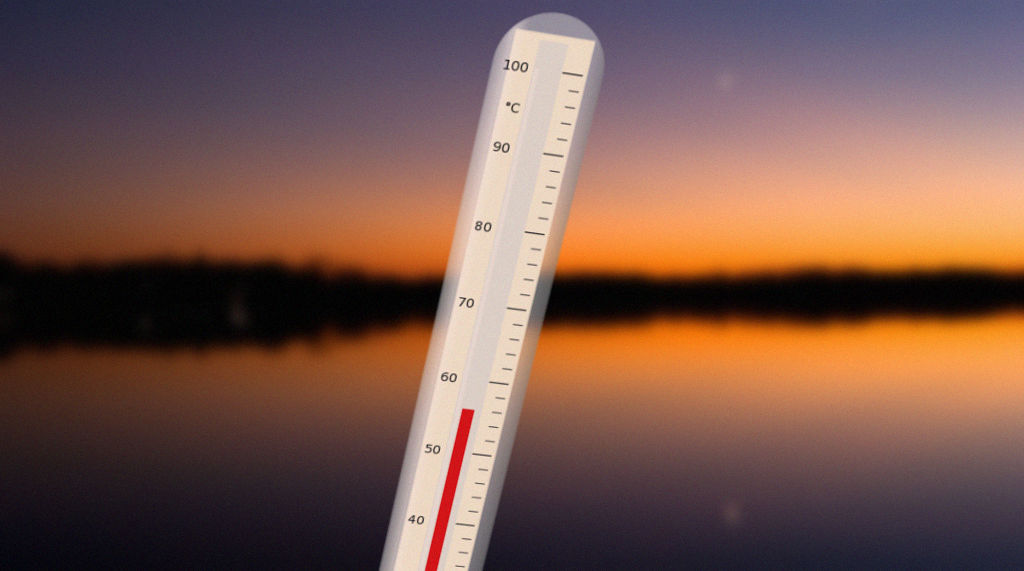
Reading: 56 °C
